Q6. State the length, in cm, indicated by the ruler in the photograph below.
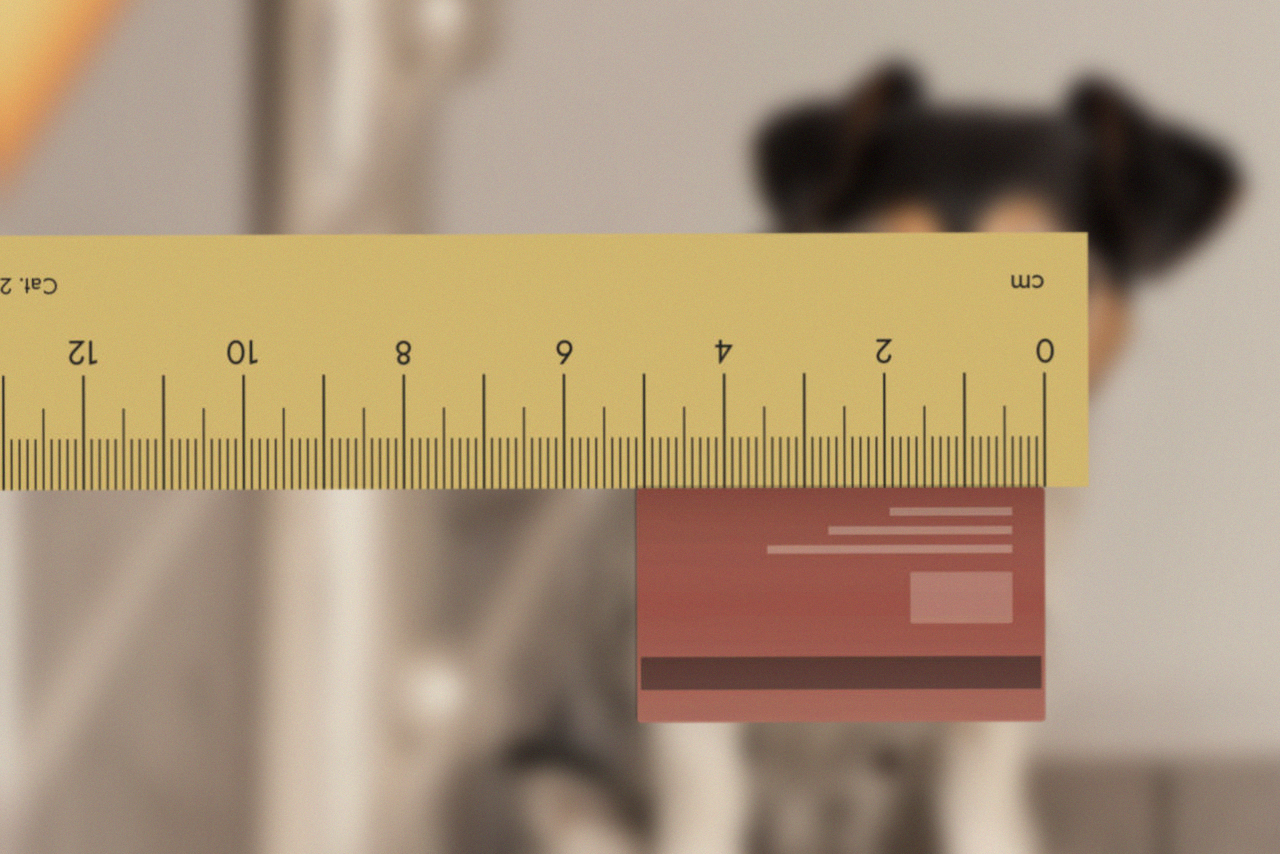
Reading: 5.1 cm
